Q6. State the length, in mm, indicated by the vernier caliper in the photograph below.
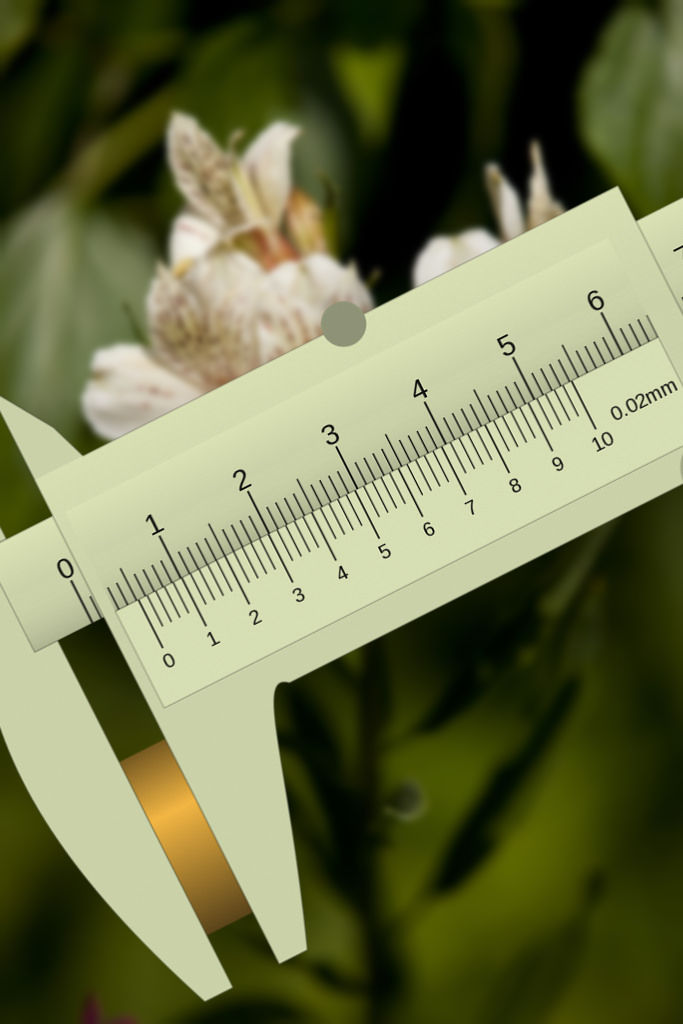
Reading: 5.2 mm
